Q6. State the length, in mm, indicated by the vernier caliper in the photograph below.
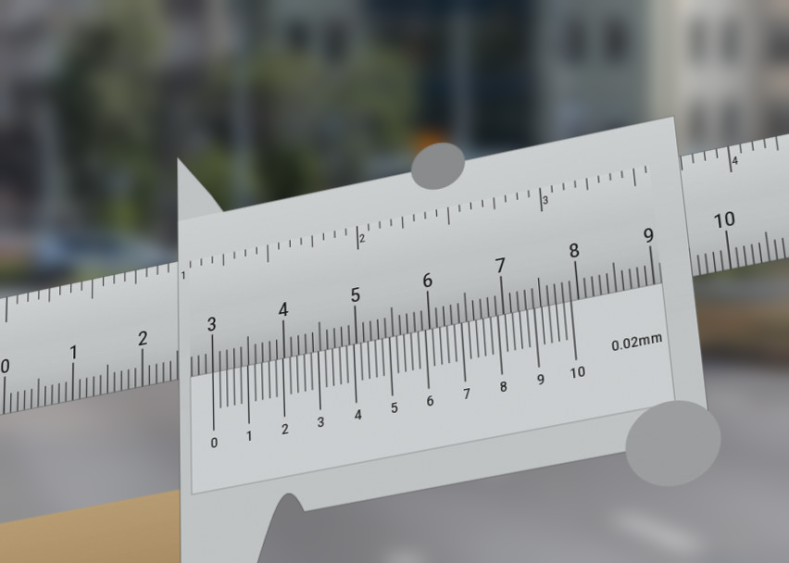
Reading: 30.0 mm
